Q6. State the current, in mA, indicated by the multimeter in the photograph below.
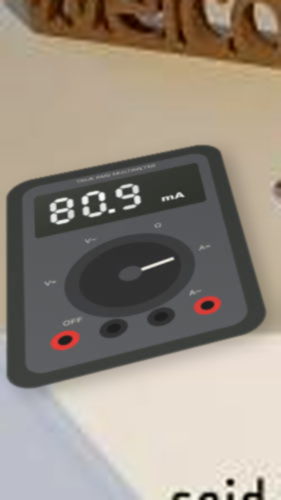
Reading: 80.9 mA
